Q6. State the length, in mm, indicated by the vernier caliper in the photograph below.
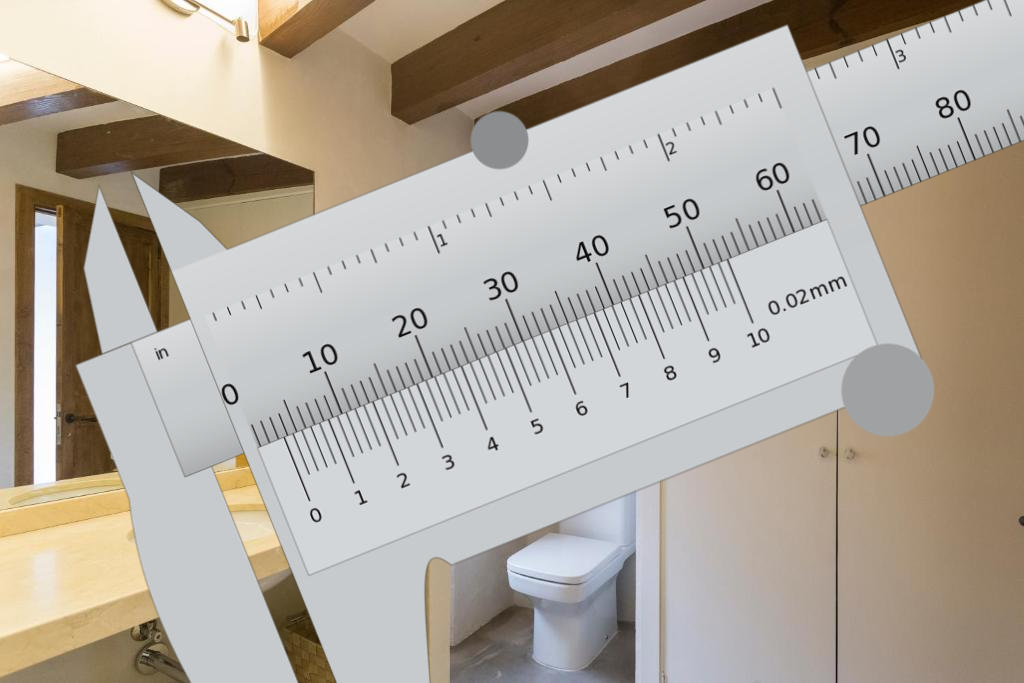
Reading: 3.6 mm
